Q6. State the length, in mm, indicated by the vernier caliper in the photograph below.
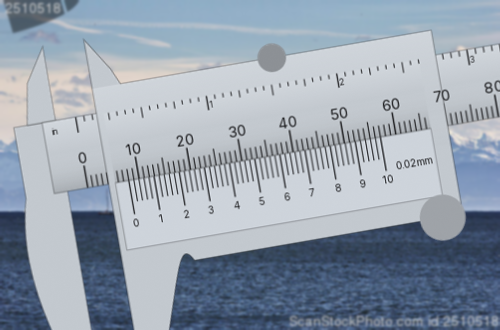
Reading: 8.0 mm
